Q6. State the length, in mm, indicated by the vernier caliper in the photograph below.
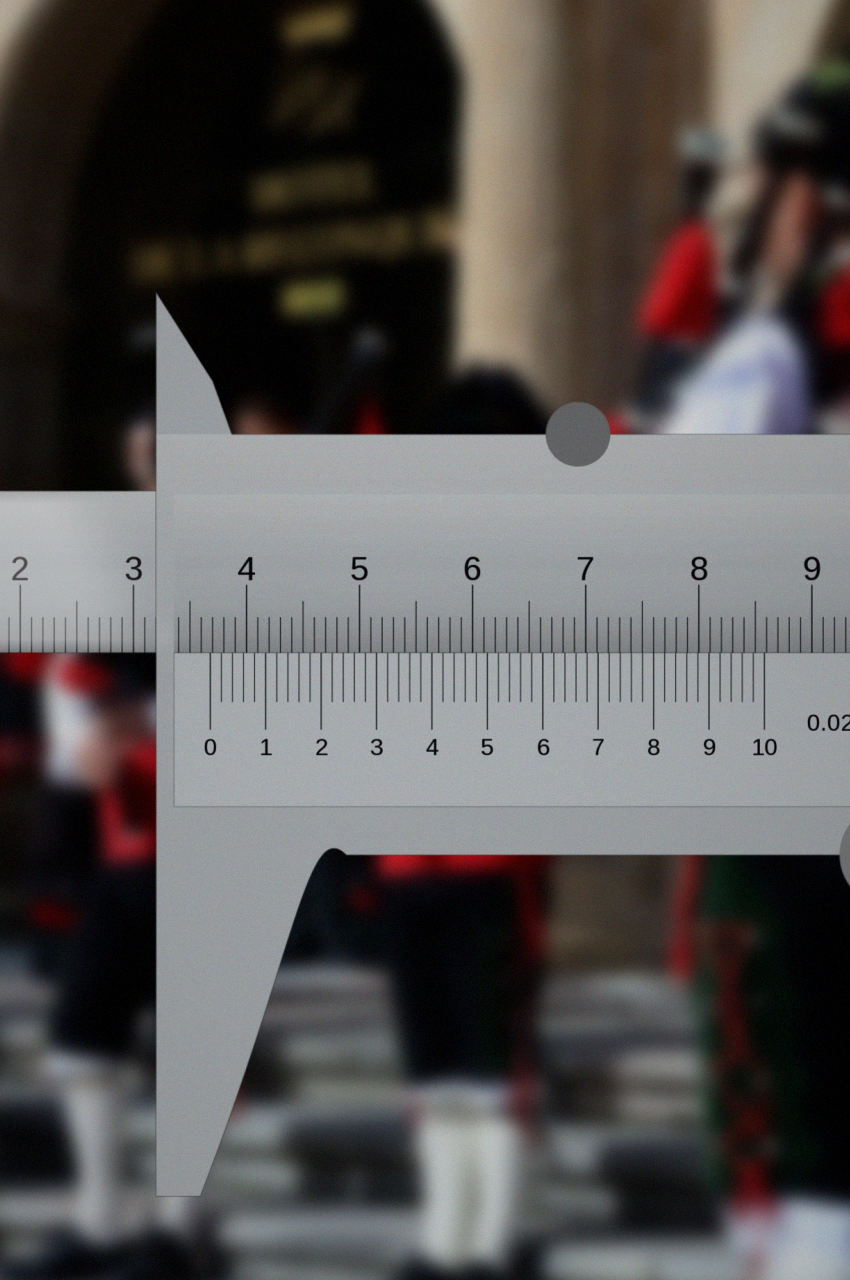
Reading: 36.8 mm
